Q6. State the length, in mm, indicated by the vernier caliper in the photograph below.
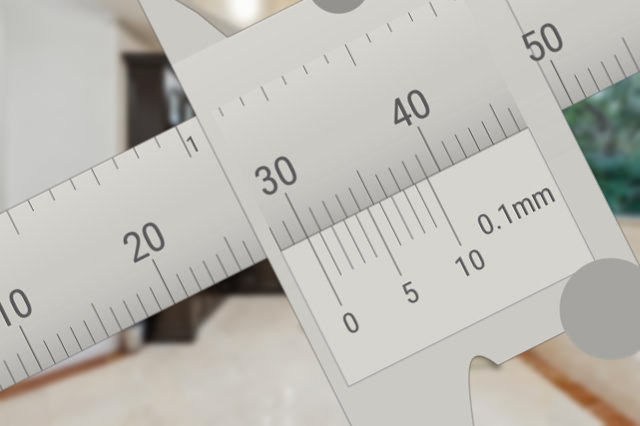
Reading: 30.0 mm
